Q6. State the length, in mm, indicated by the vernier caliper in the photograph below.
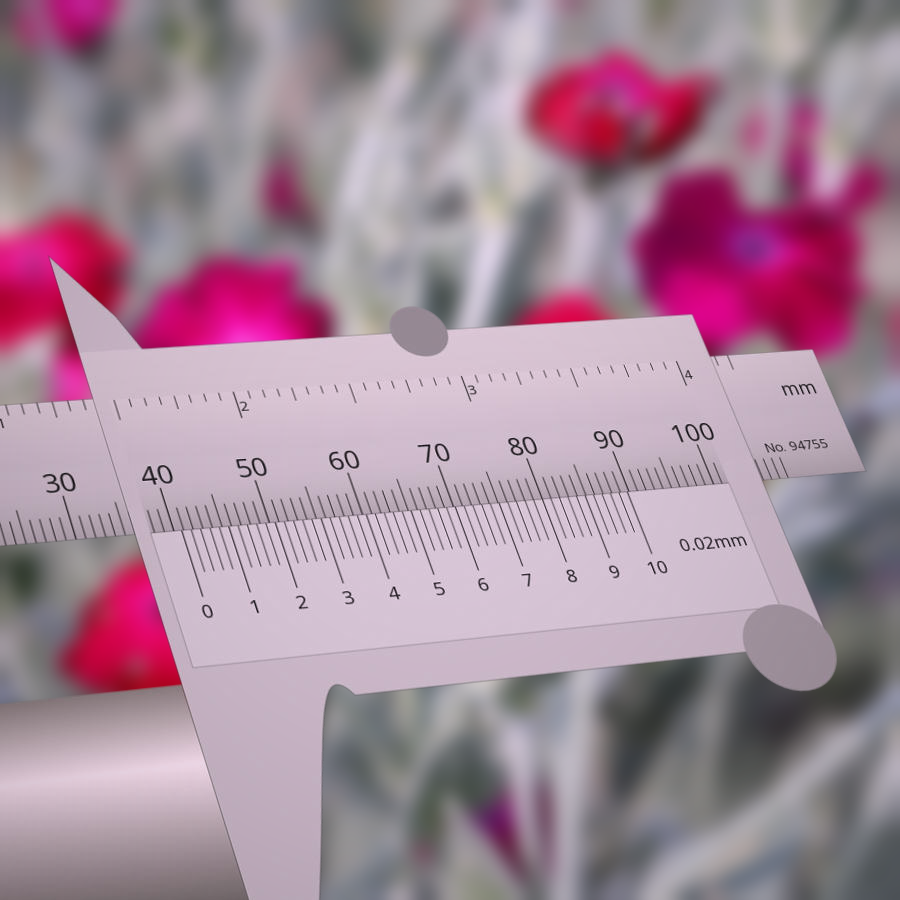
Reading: 40.8 mm
